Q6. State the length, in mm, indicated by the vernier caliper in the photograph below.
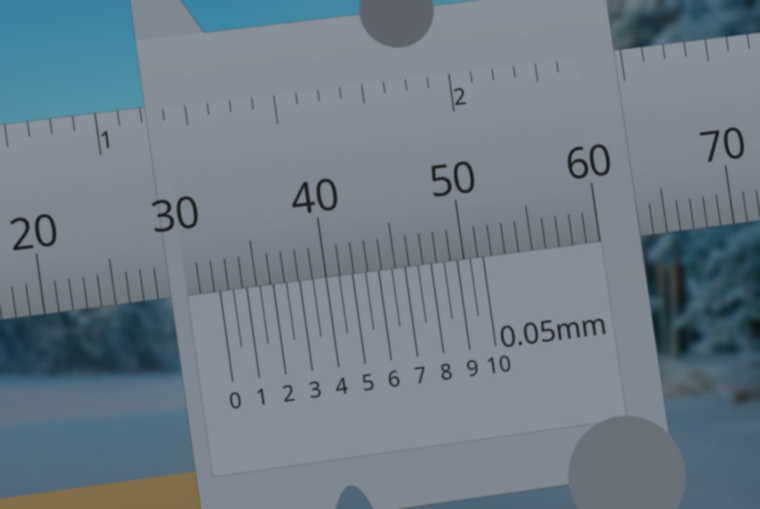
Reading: 32.4 mm
